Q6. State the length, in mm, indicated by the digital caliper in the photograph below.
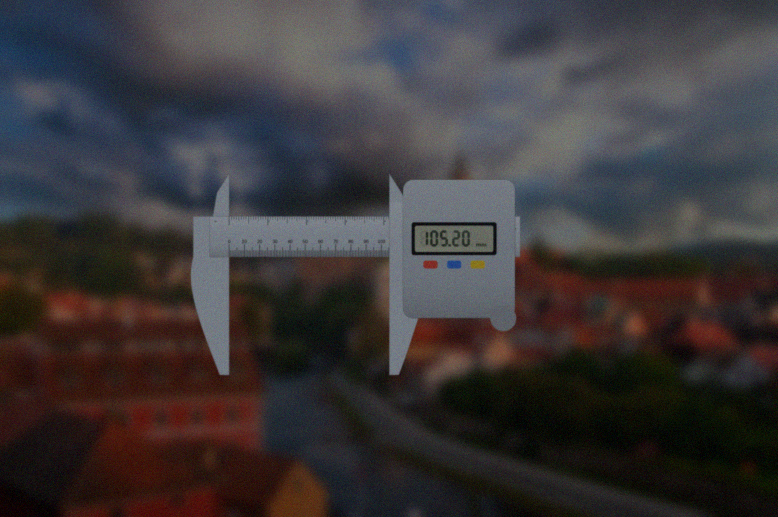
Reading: 105.20 mm
